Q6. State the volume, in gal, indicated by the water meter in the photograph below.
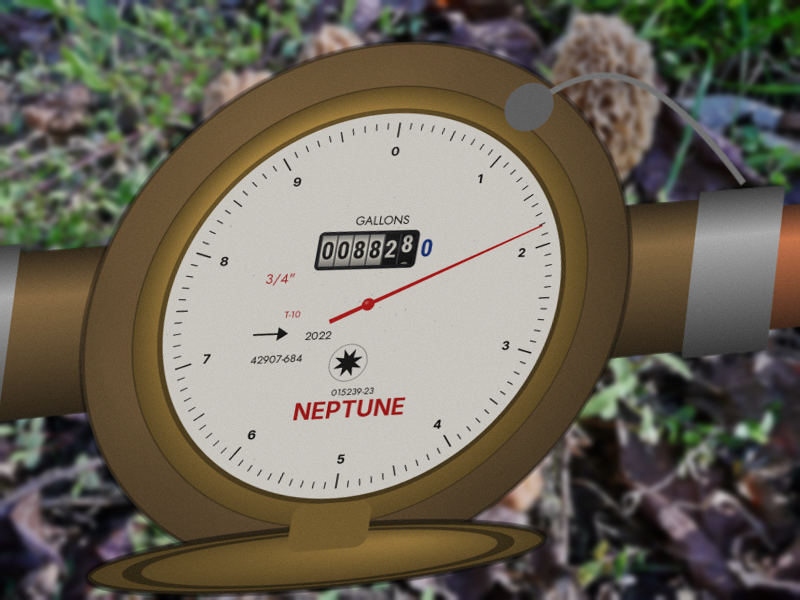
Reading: 88281.8 gal
